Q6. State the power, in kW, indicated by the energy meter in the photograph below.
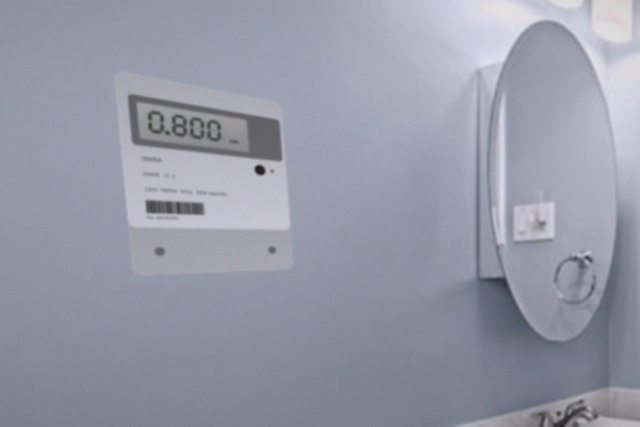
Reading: 0.800 kW
